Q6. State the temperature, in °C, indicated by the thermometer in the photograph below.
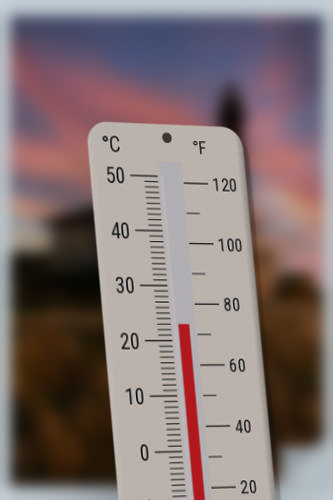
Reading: 23 °C
